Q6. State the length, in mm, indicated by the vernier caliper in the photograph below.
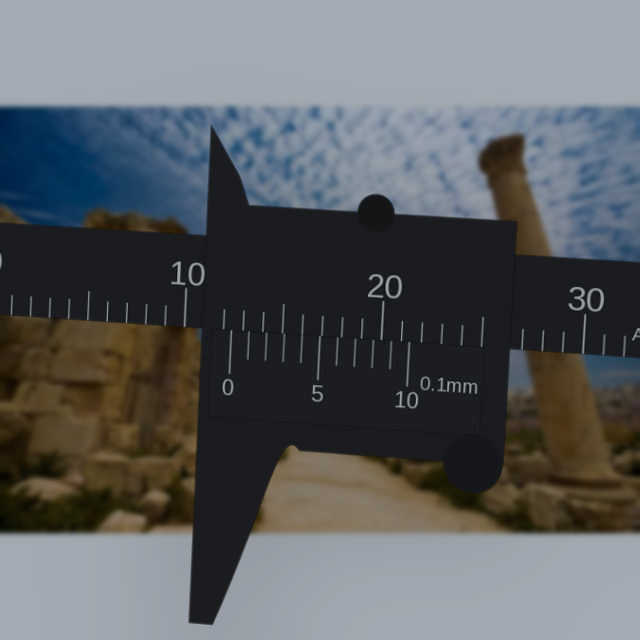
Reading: 12.4 mm
